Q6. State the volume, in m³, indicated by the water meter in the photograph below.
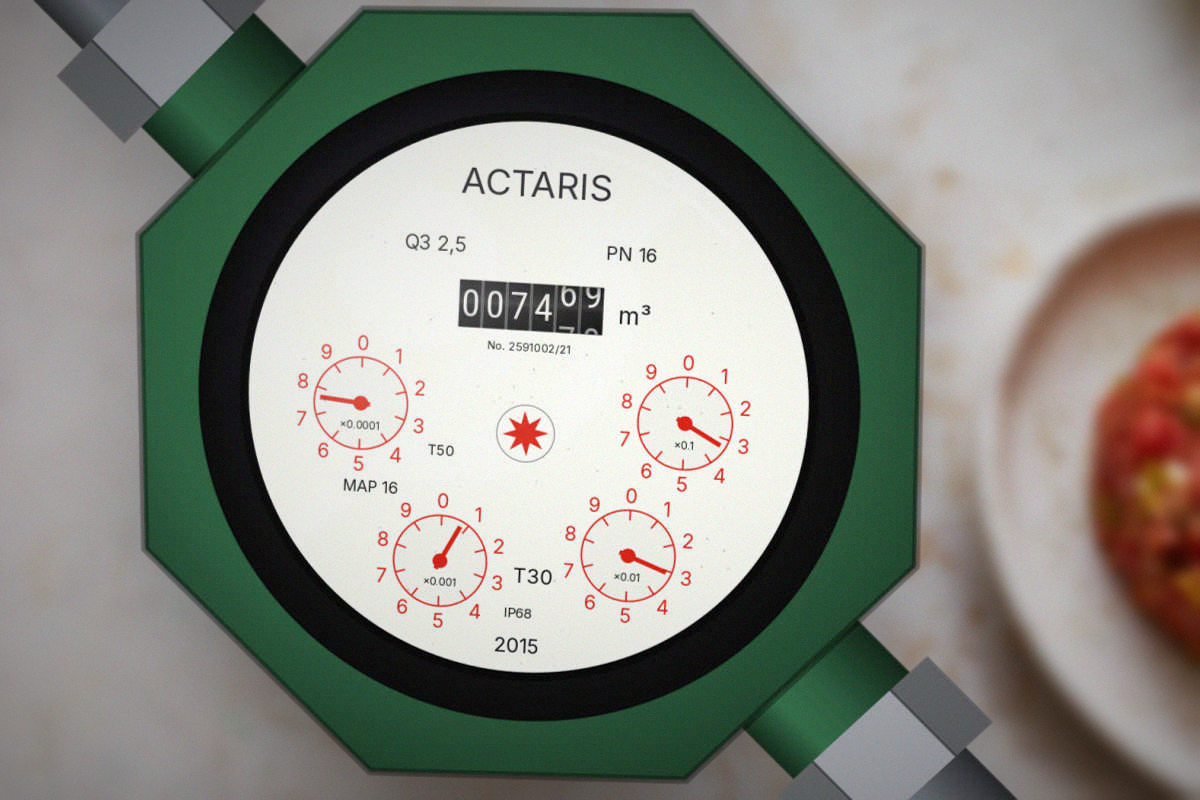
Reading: 7469.3307 m³
